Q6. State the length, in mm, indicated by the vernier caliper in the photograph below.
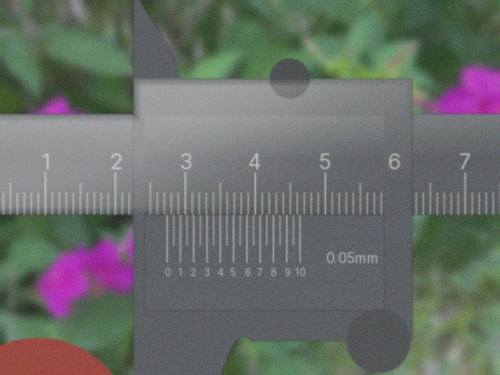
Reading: 27.4 mm
